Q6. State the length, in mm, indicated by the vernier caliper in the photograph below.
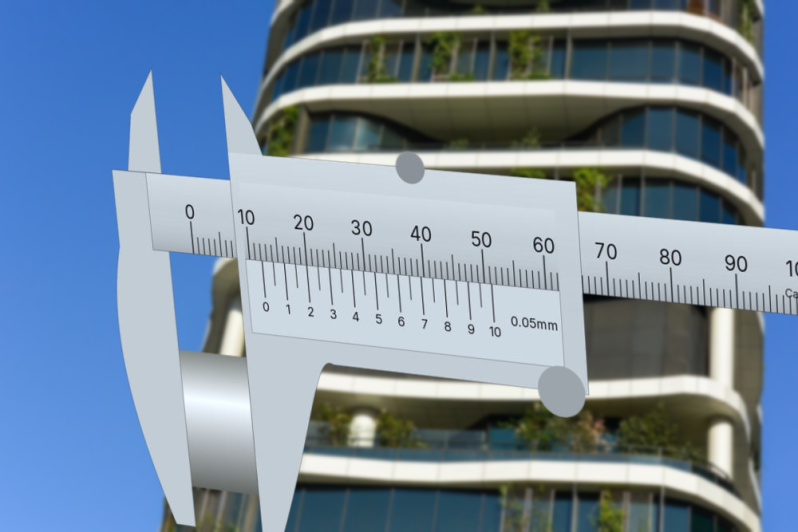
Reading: 12.2 mm
